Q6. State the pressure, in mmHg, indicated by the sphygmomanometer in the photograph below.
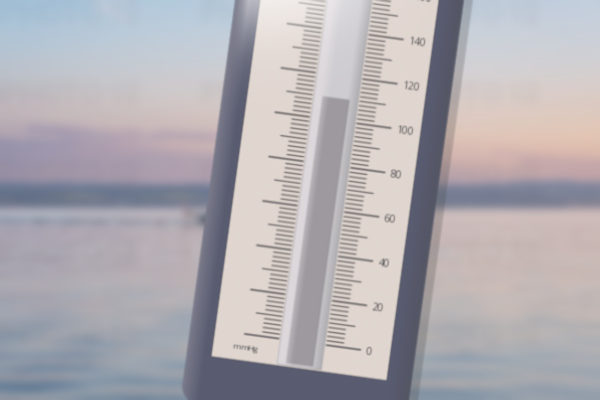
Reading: 110 mmHg
